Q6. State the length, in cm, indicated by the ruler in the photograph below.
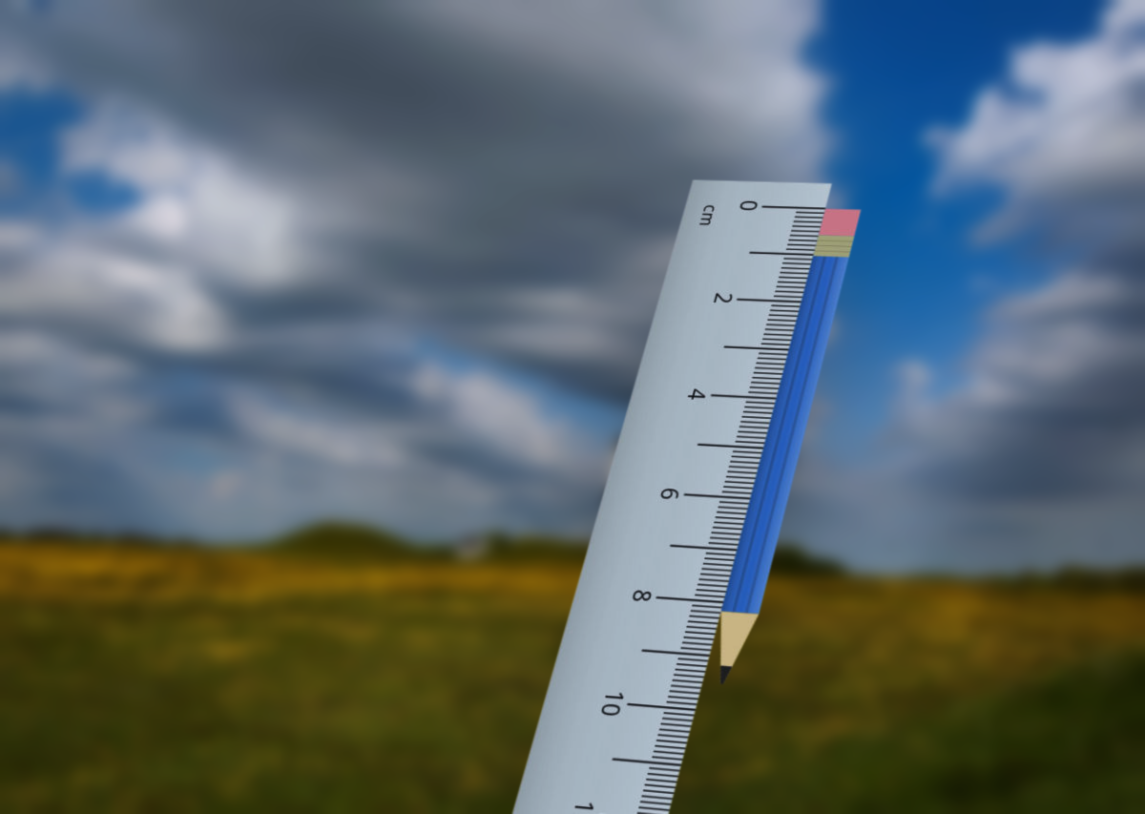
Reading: 9.5 cm
